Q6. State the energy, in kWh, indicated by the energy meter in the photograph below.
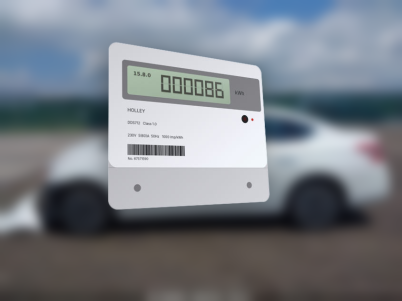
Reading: 86 kWh
